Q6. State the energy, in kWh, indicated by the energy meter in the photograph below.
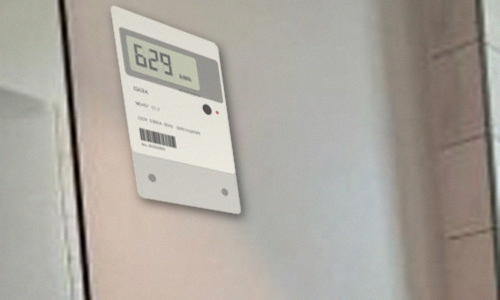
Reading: 629 kWh
